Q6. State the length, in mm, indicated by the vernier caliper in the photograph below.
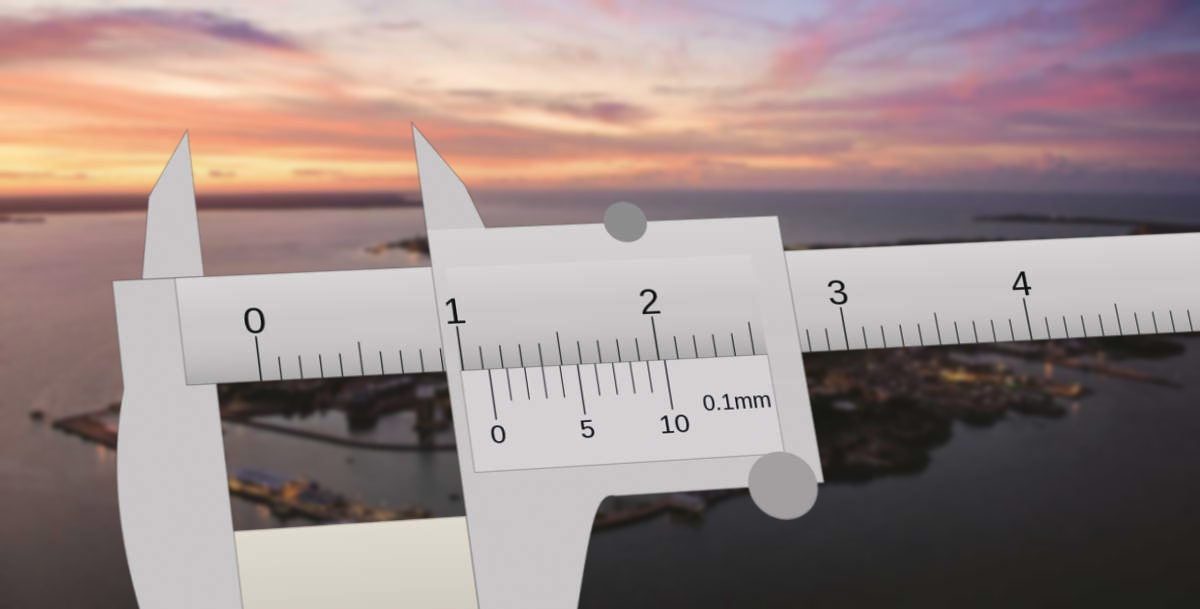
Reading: 11.3 mm
